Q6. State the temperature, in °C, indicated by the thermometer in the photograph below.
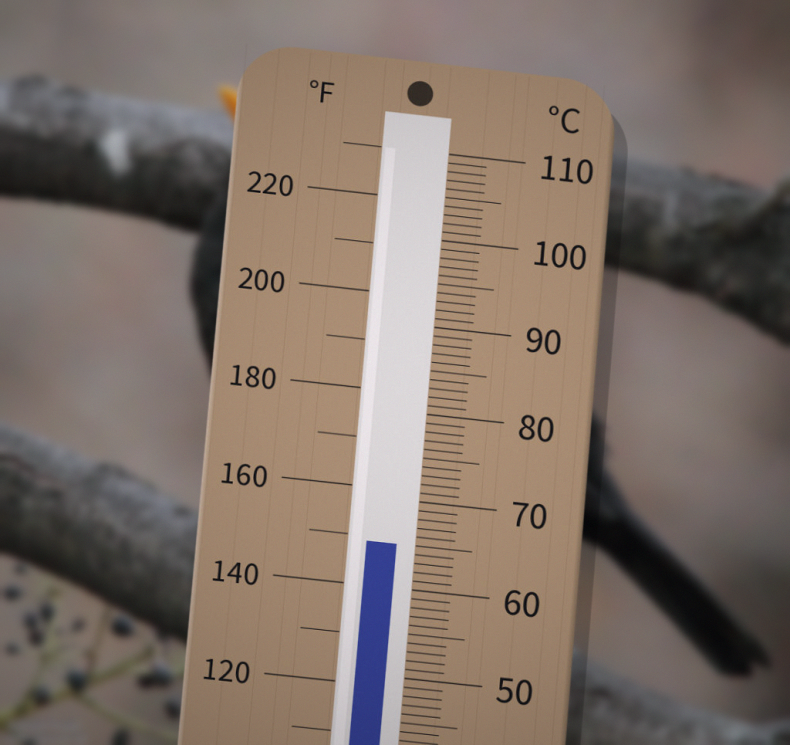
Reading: 65 °C
